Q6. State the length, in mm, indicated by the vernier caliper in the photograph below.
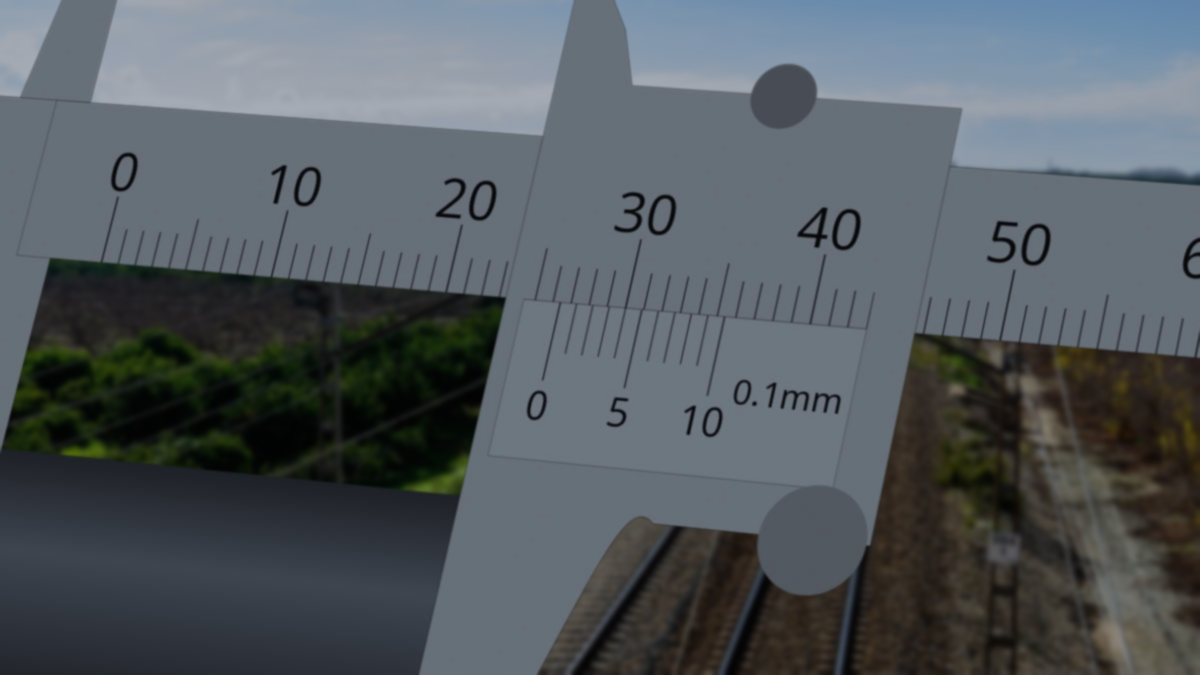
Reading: 26.4 mm
